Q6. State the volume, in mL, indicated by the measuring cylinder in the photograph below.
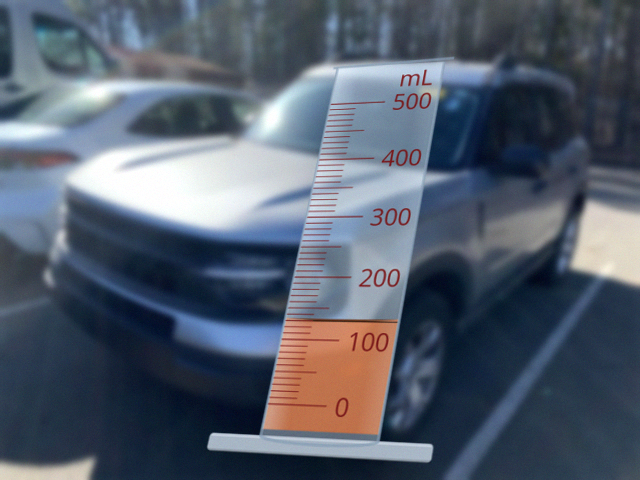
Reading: 130 mL
